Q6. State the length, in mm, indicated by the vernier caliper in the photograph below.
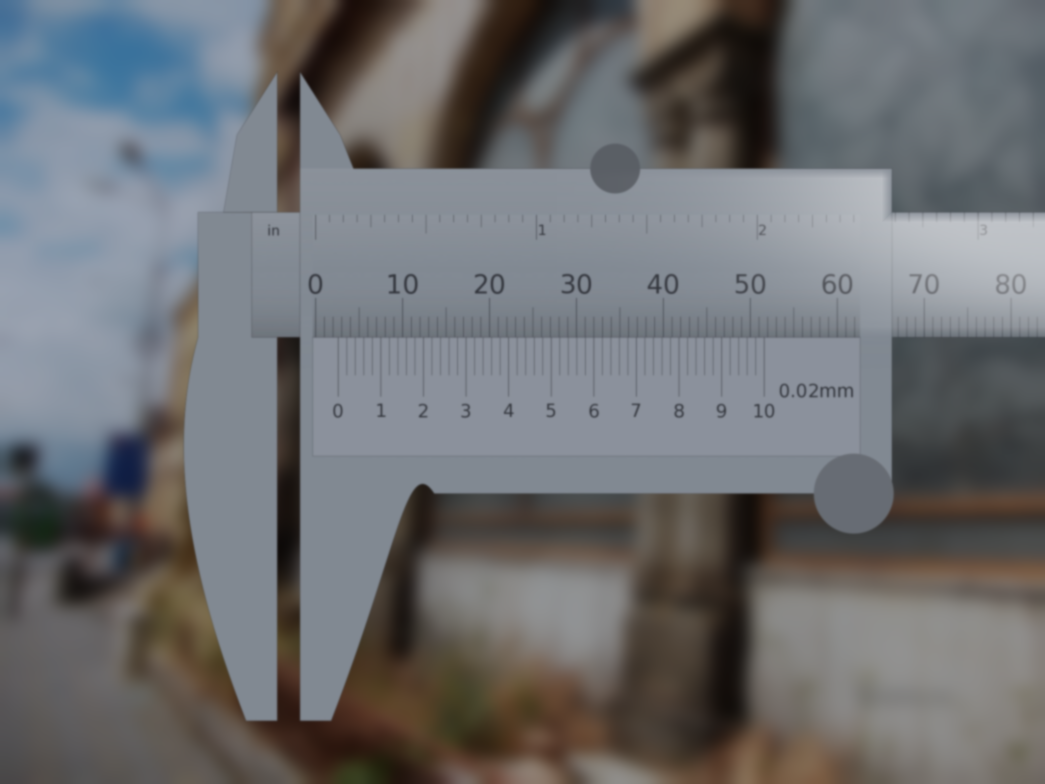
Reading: 2.6 mm
